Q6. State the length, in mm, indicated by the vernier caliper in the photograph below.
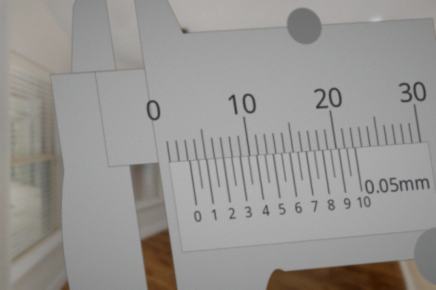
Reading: 3.2 mm
